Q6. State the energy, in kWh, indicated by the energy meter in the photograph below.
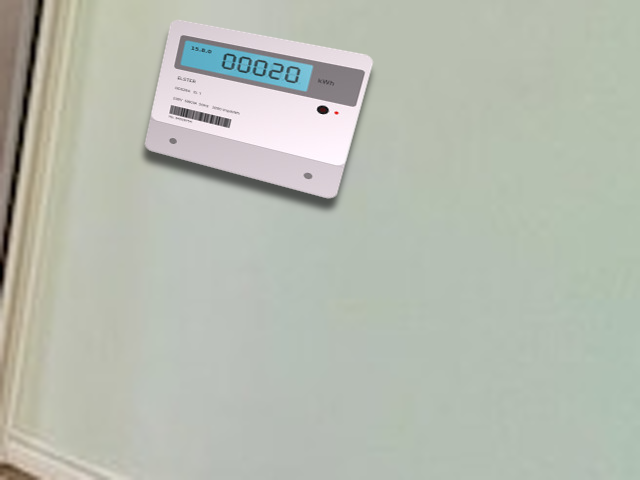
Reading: 20 kWh
